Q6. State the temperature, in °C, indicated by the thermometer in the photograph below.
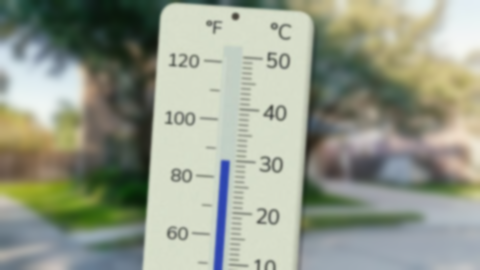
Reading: 30 °C
